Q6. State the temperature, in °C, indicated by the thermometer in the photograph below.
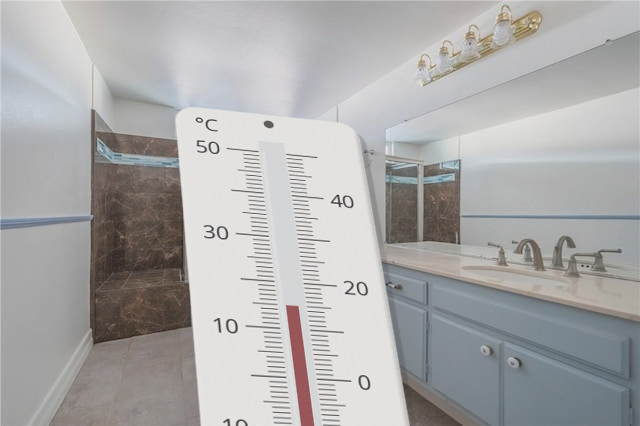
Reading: 15 °C
